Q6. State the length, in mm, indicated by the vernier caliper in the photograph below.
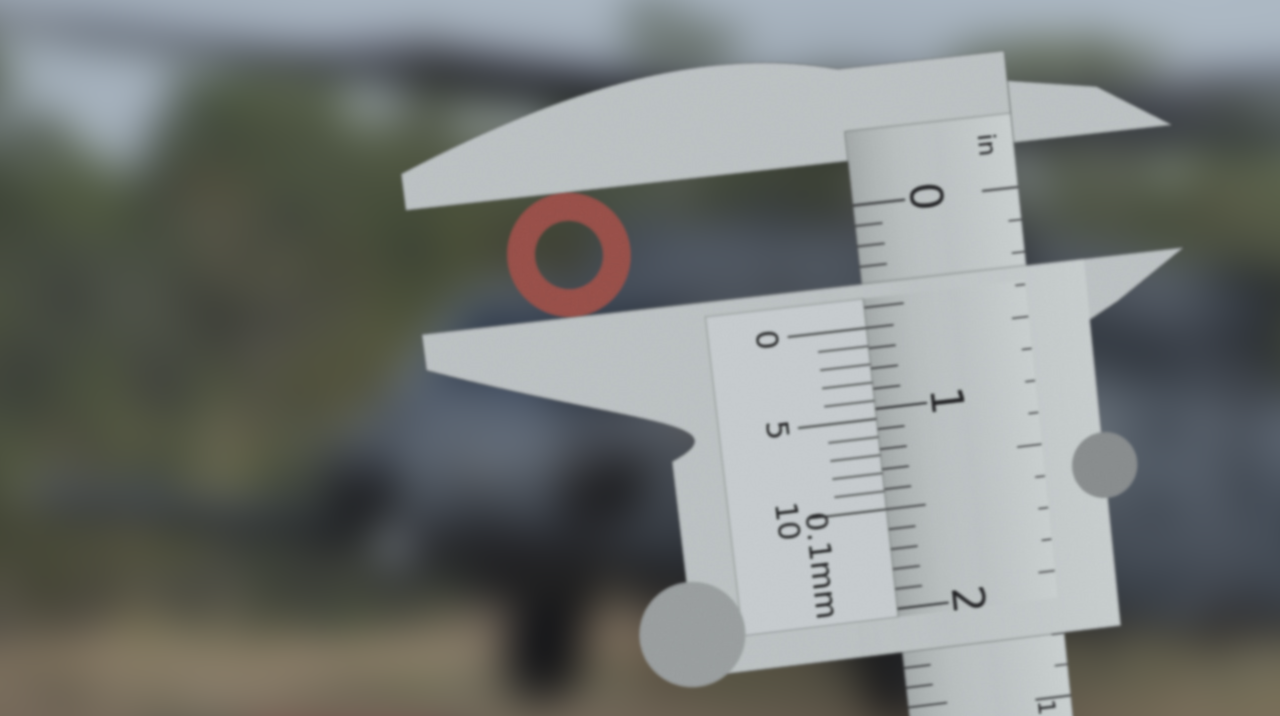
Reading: 6.0 mm
